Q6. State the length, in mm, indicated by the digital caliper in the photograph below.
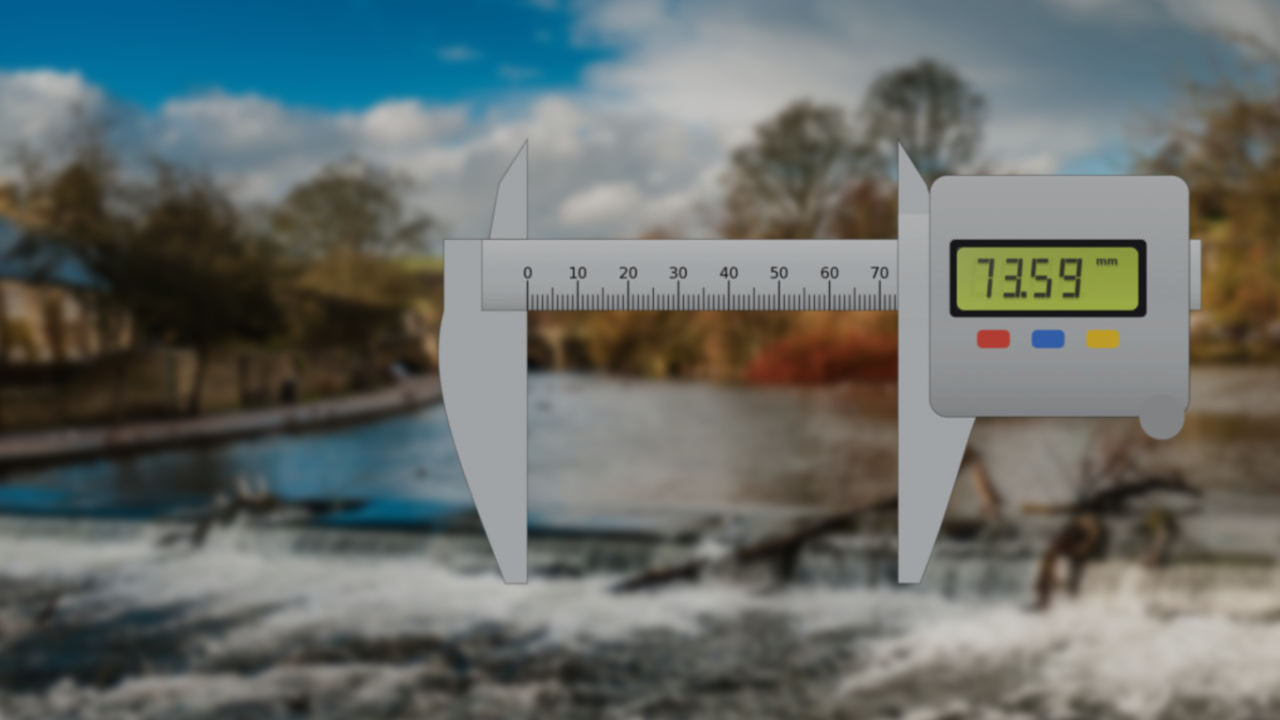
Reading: 73.59 mm
